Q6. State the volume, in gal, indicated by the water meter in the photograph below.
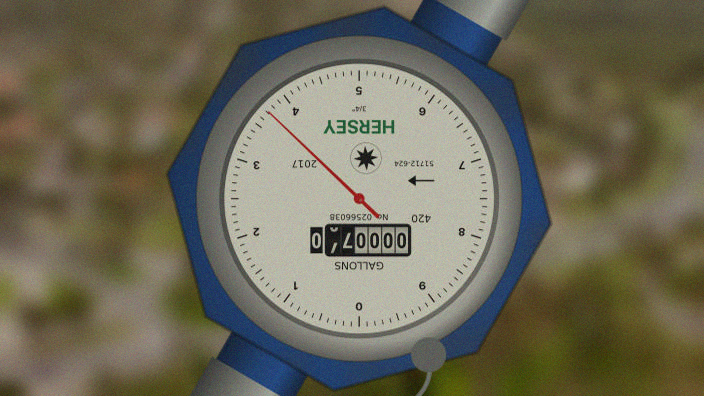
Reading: 773.7 gal
